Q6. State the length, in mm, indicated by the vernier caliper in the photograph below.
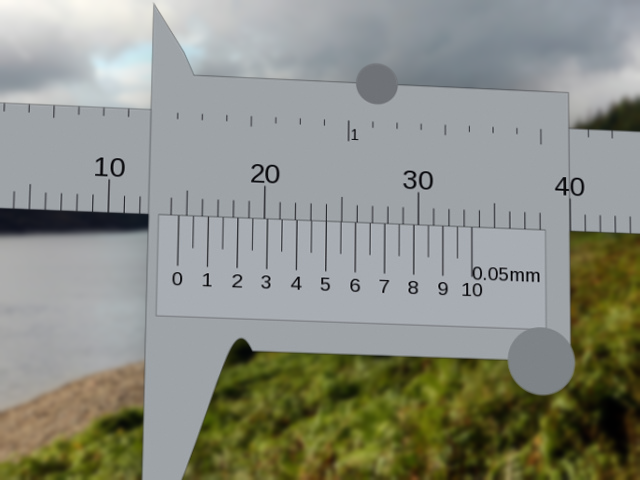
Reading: 14.5 mm
